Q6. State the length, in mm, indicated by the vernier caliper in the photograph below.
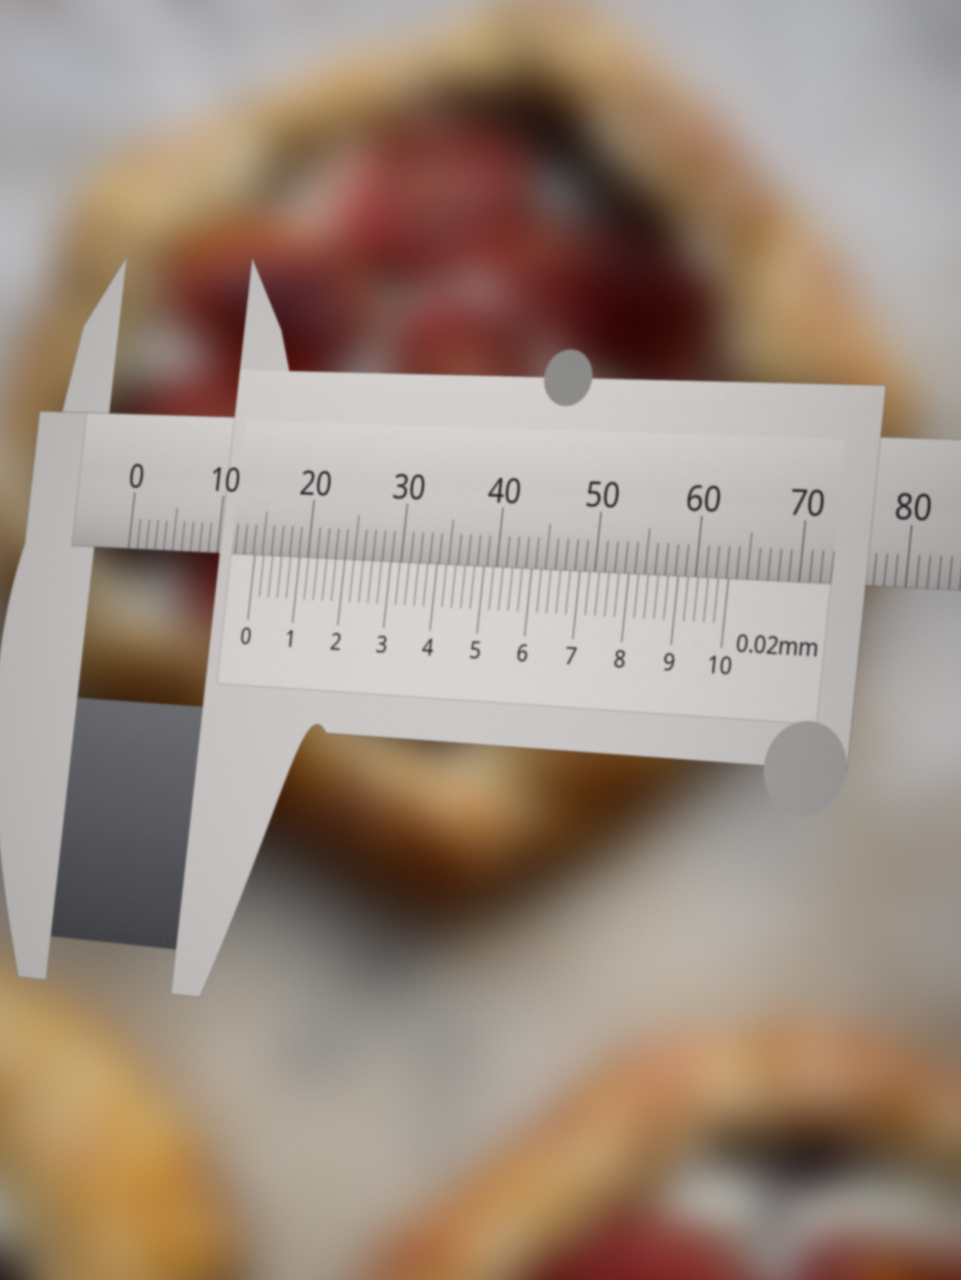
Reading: 14.2 mm
